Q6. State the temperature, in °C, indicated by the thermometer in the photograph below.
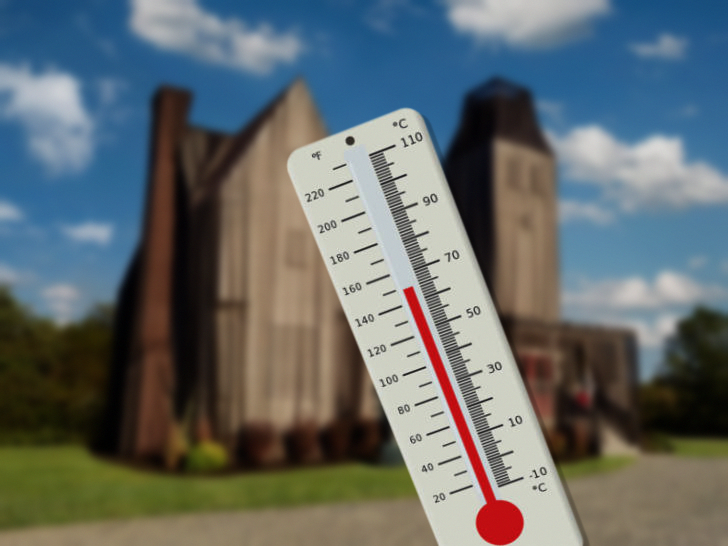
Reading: 65 °C
